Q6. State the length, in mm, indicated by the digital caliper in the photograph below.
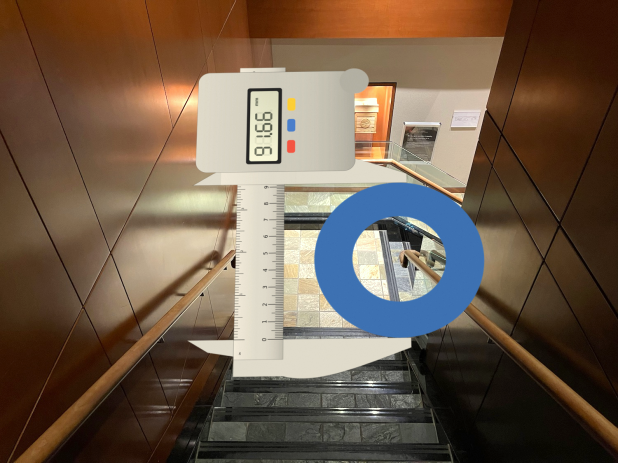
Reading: 91.66 mm
